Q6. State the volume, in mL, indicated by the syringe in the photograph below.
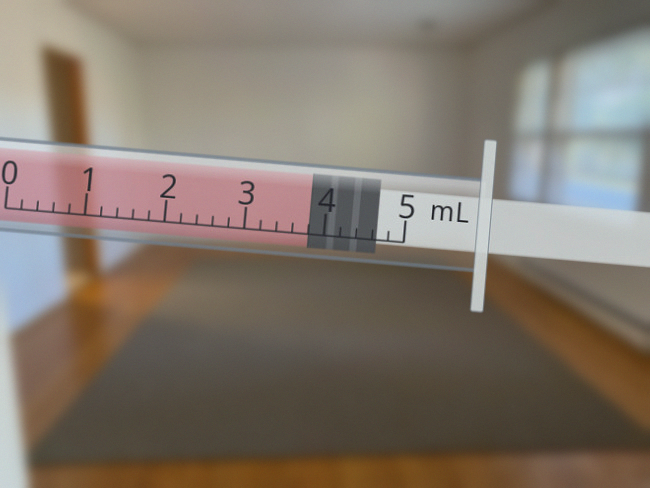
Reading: 3.8 mL
